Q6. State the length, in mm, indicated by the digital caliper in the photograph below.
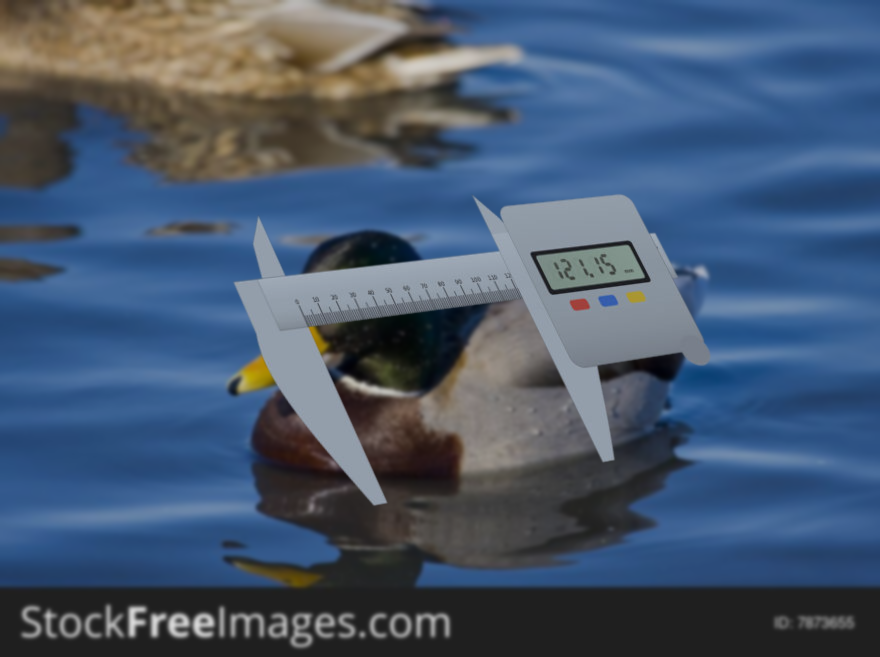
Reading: 121.15 mm
